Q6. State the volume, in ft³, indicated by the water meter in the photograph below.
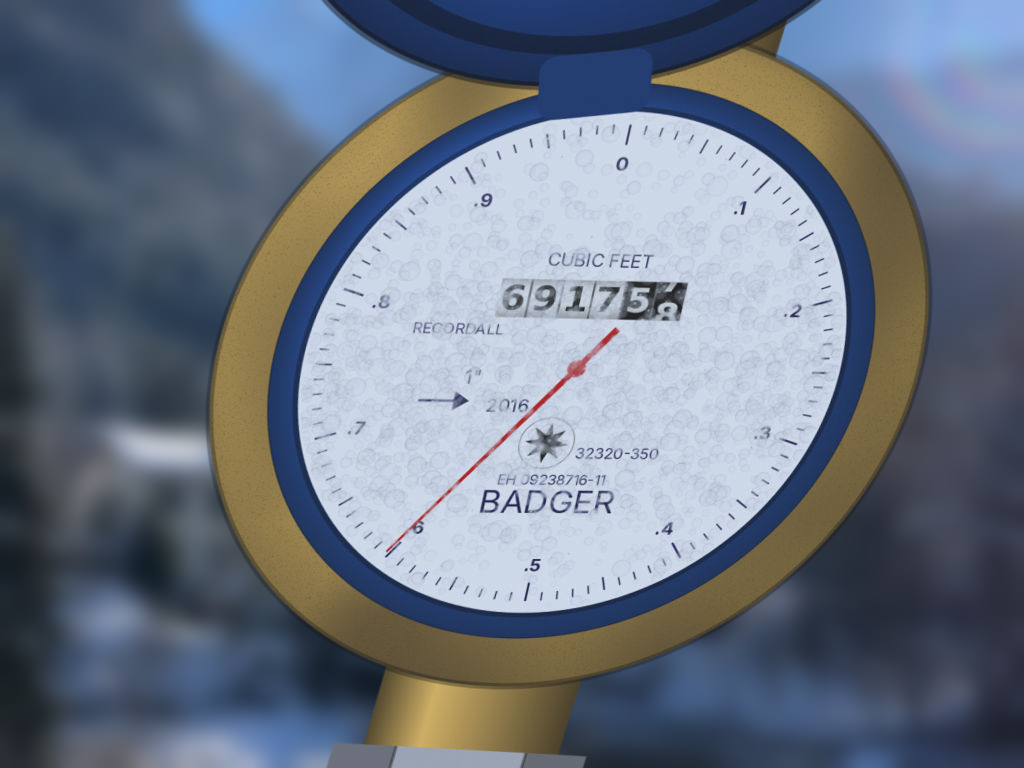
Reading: 691757.60 ft³
